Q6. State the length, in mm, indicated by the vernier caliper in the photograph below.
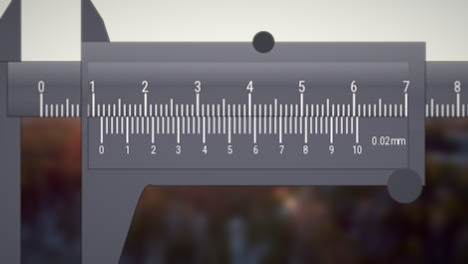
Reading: 11.6 mm
